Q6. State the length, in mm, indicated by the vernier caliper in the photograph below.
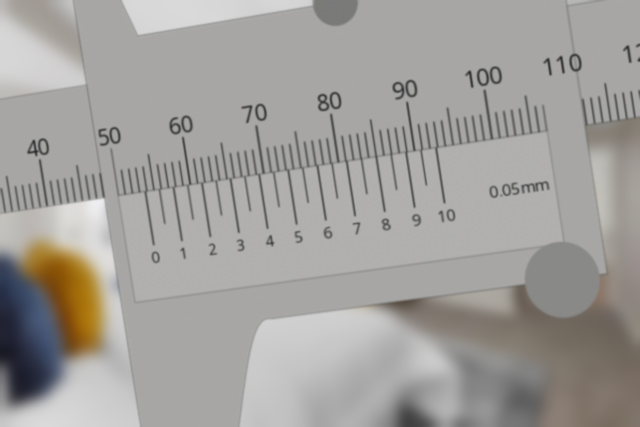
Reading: 53.8 mm
